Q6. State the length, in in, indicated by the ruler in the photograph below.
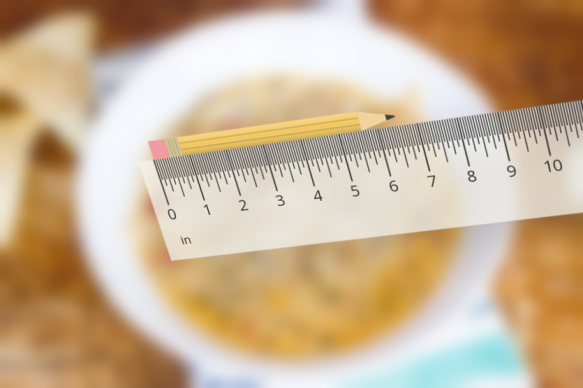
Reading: 6.5 in
